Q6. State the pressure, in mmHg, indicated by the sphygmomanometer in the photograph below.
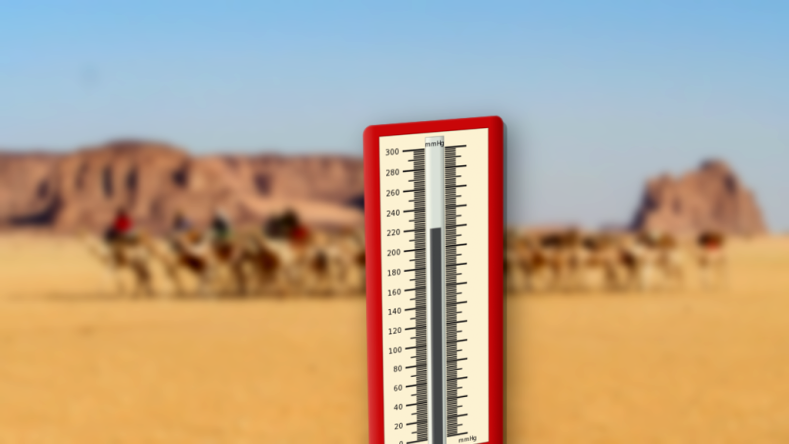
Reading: 220 mmHg
